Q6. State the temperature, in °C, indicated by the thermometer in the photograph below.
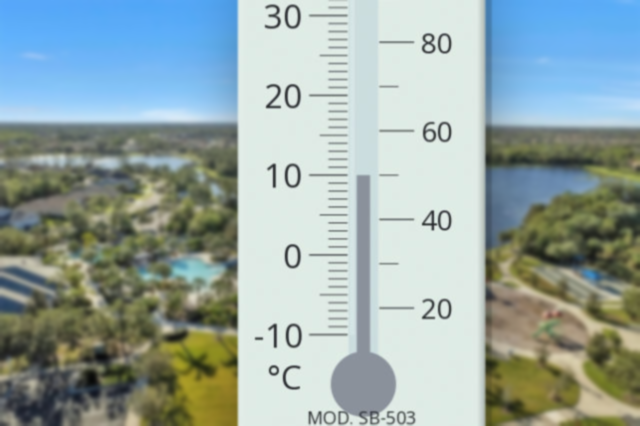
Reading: 10 °C
